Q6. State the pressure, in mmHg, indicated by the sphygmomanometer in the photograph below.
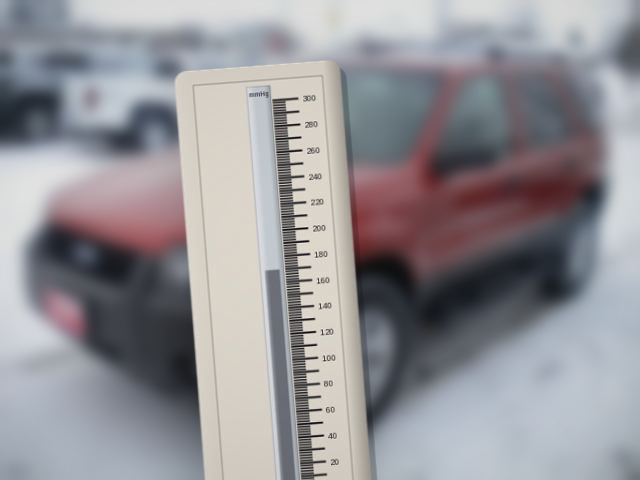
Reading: 170 mmHg
